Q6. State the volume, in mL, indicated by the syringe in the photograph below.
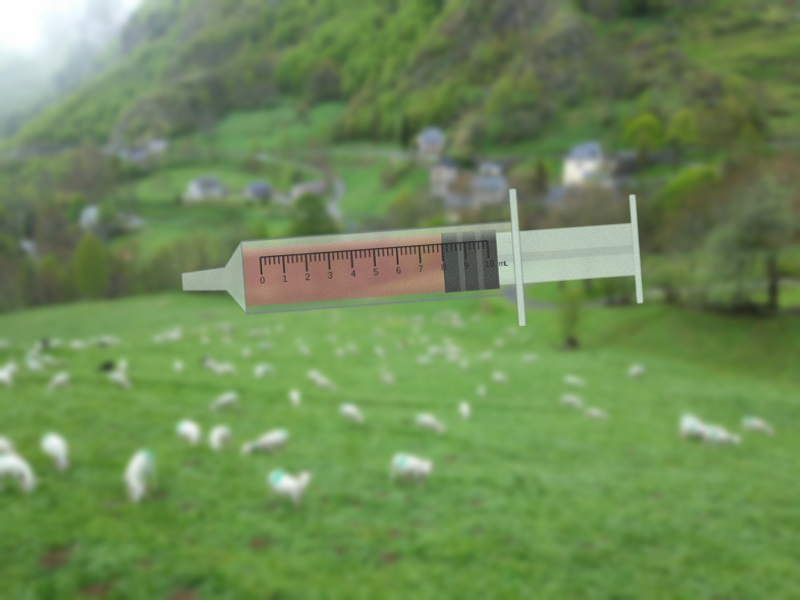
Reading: 8 mL
